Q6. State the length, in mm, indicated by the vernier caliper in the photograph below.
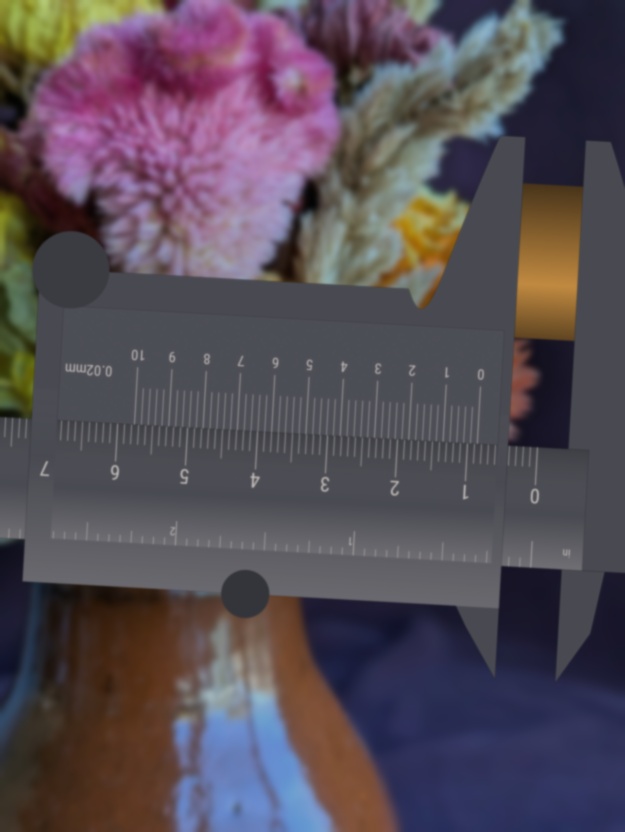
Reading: 8.6 mm
